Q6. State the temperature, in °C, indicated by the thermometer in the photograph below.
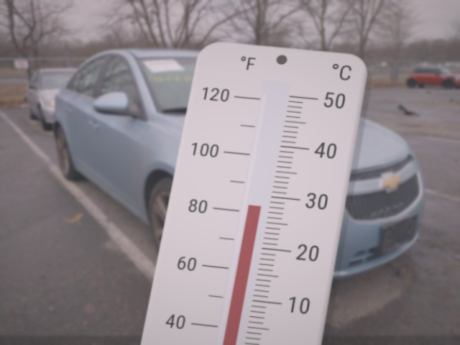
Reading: 28 °C
